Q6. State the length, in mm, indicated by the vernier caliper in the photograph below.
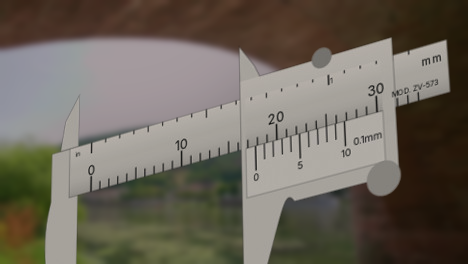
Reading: 17.8 mm
